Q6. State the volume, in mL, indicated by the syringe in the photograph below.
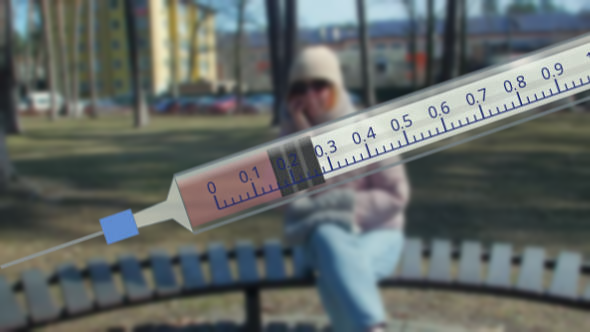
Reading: 0.16 mL
